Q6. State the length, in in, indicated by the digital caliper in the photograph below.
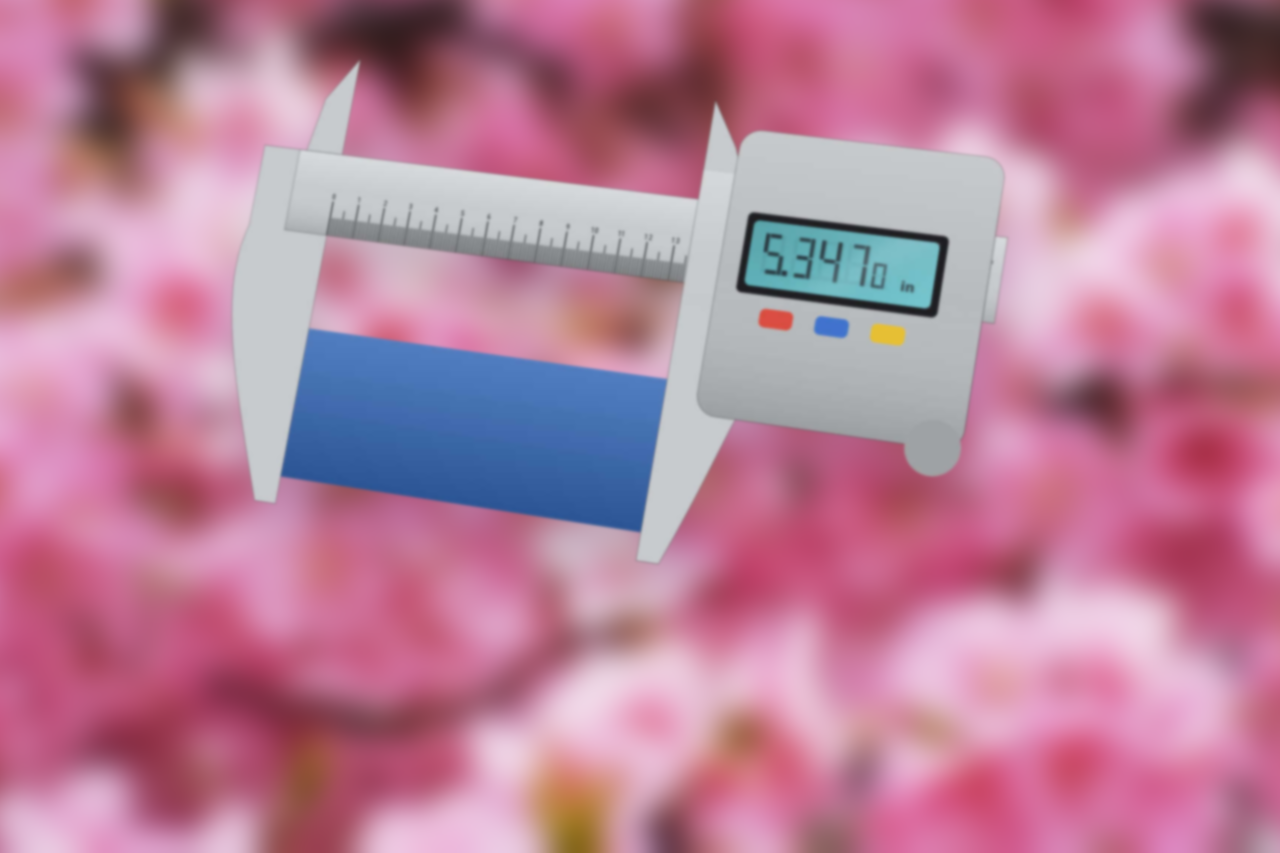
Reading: 5.3470 in
